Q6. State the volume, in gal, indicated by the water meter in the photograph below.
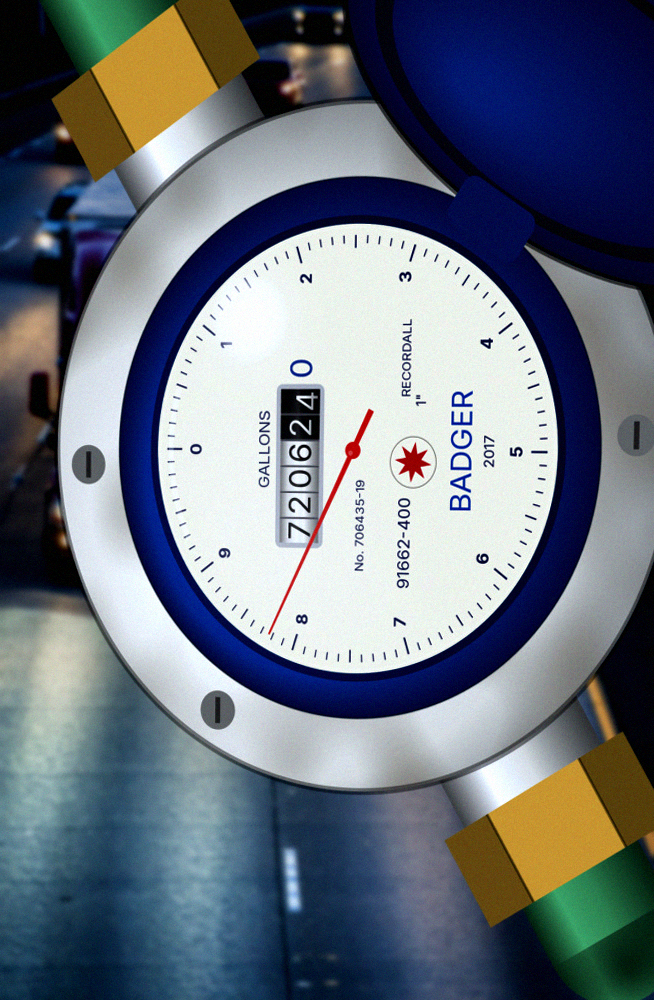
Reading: 7206238.2 gal
